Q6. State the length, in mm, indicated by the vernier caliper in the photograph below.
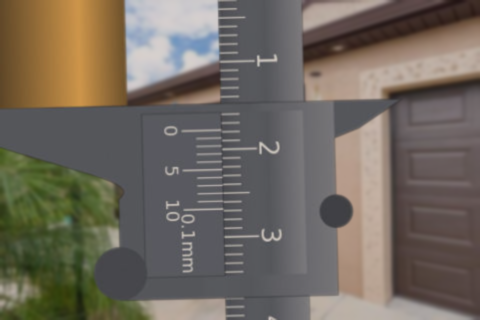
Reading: 17.8 mm
